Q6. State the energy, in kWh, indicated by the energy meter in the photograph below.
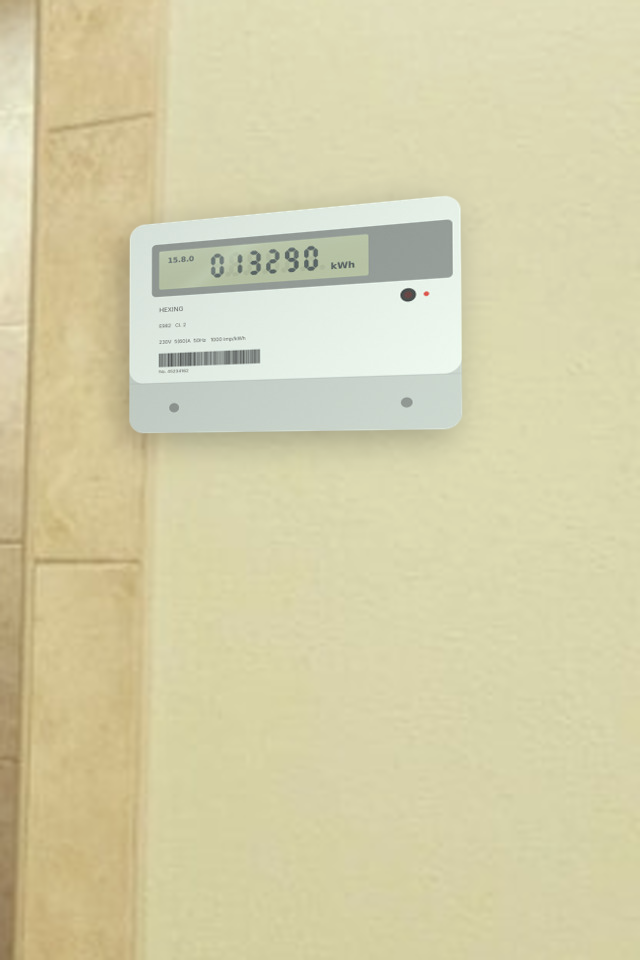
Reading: 13290 kWh
